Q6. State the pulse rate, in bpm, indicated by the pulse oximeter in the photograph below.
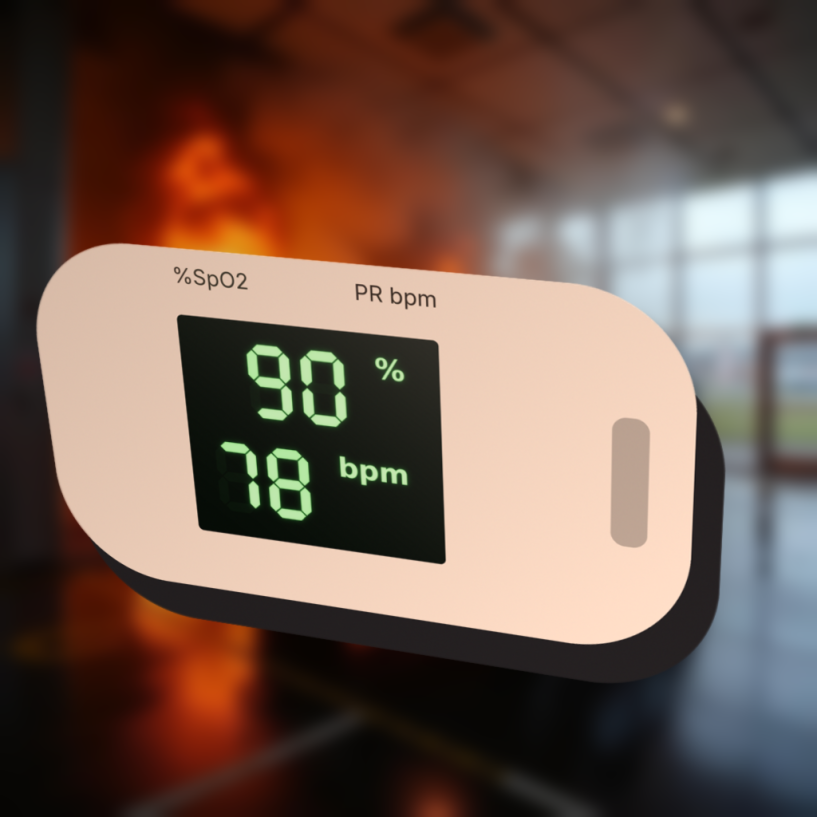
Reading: 78 bpm
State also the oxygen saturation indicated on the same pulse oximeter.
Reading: 90 %
